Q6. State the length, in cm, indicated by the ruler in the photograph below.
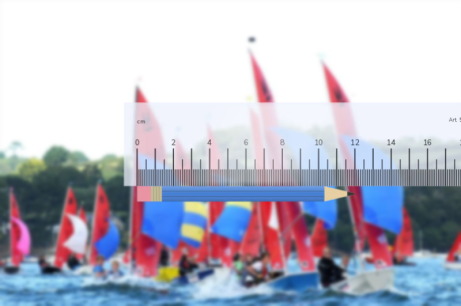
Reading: 12 cm
